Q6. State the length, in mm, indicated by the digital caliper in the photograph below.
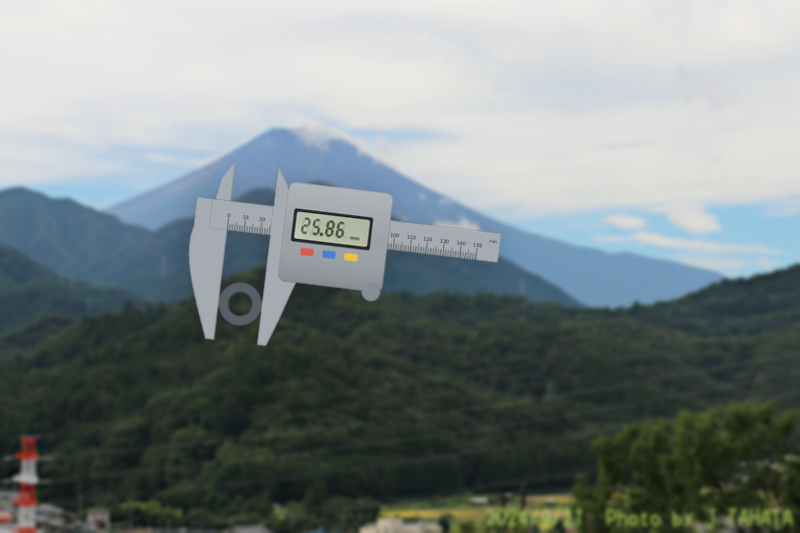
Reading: 25.86 mm
